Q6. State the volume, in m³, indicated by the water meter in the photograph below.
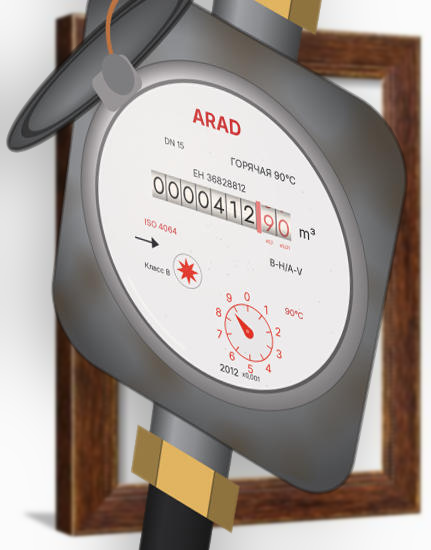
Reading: 412.898 m³
